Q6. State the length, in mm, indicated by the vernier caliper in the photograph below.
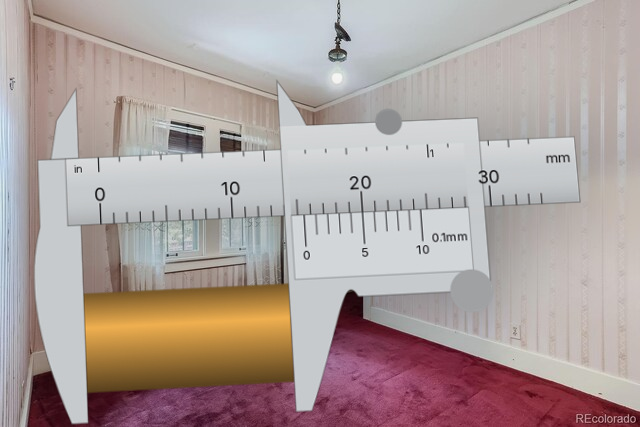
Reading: 15.5 mm
